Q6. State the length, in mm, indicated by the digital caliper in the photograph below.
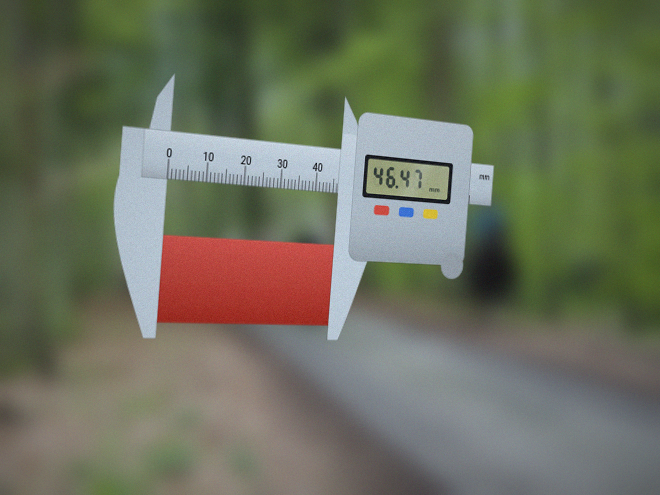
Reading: 46.47 mm
